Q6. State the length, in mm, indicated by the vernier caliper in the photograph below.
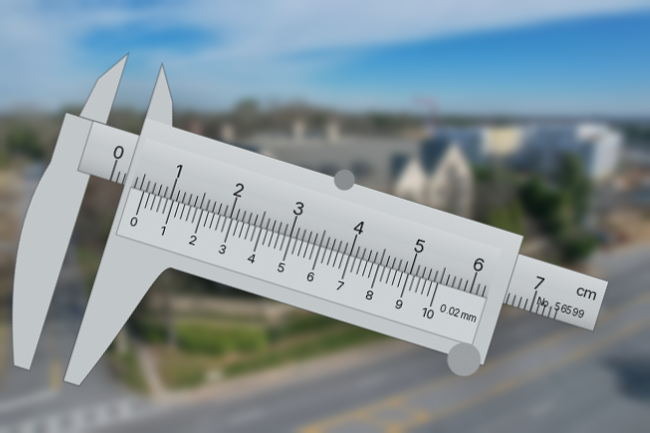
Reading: 5.6 mm
